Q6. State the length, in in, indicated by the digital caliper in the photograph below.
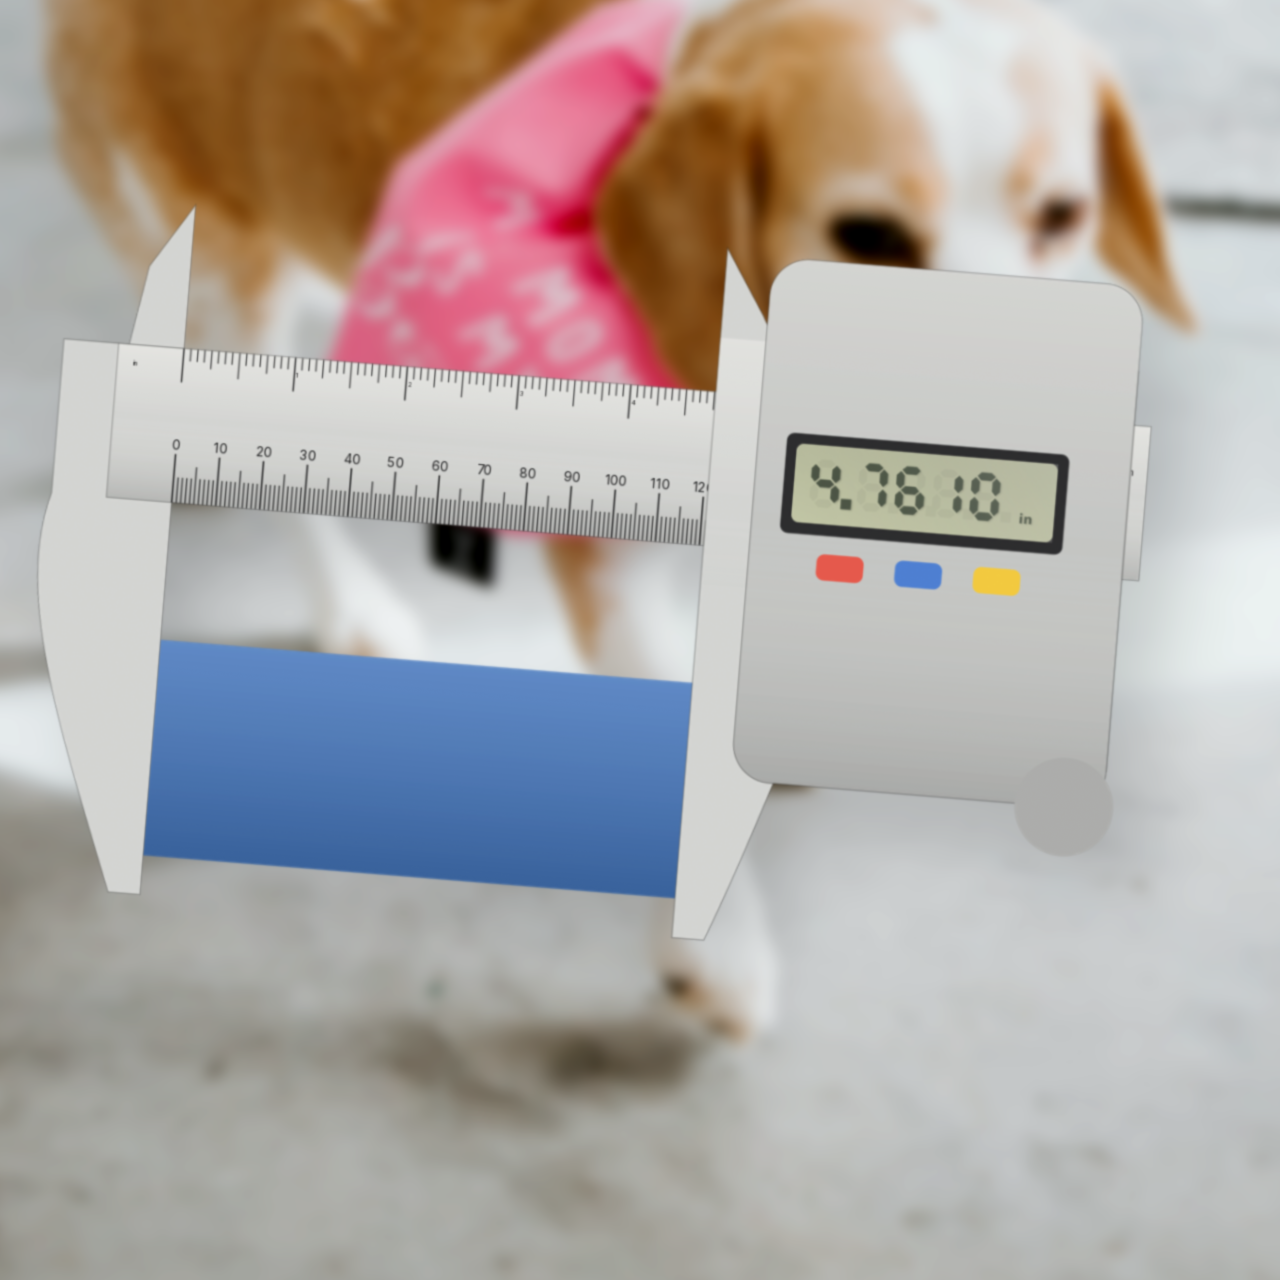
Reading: 4.7610 in
